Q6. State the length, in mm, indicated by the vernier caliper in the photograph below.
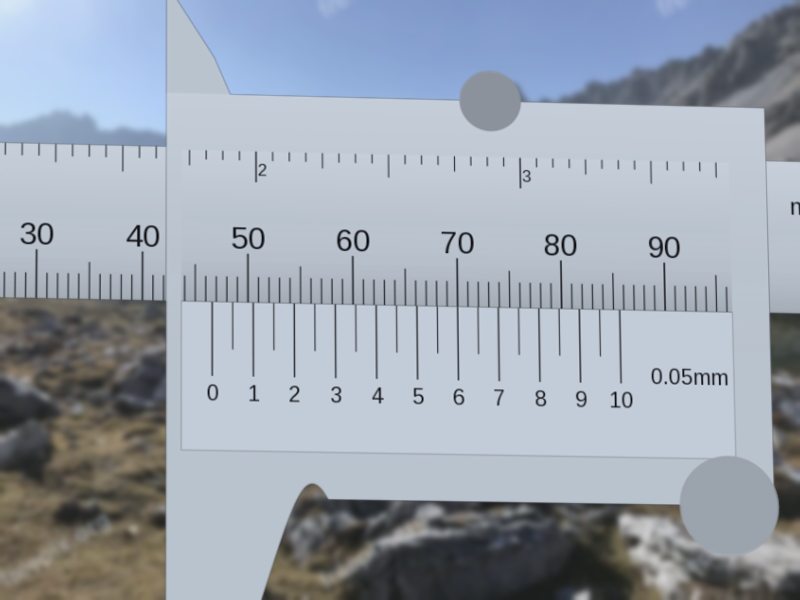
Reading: 46.6 mm
